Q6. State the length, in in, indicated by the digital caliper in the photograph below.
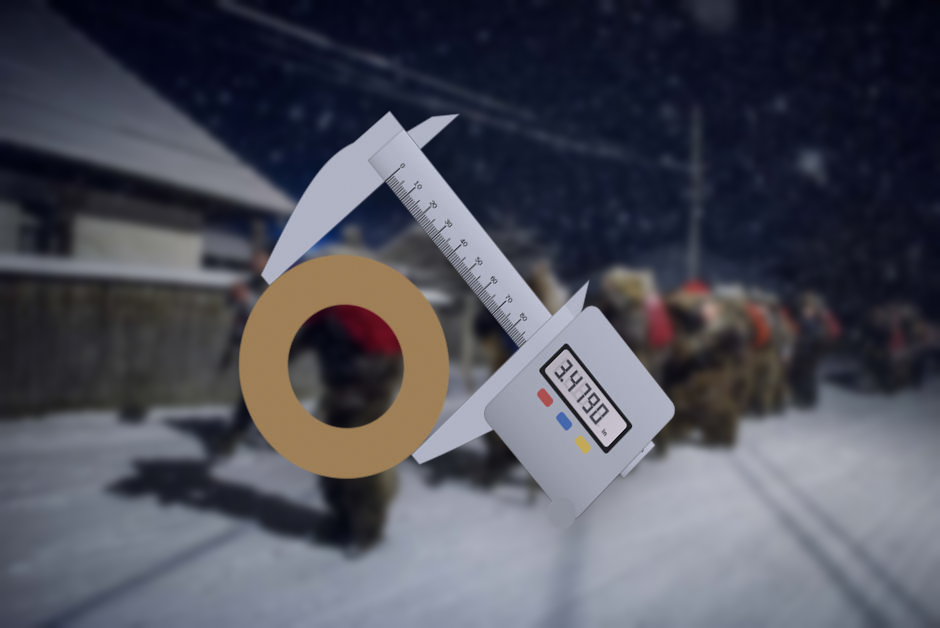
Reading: 3.4790 in
